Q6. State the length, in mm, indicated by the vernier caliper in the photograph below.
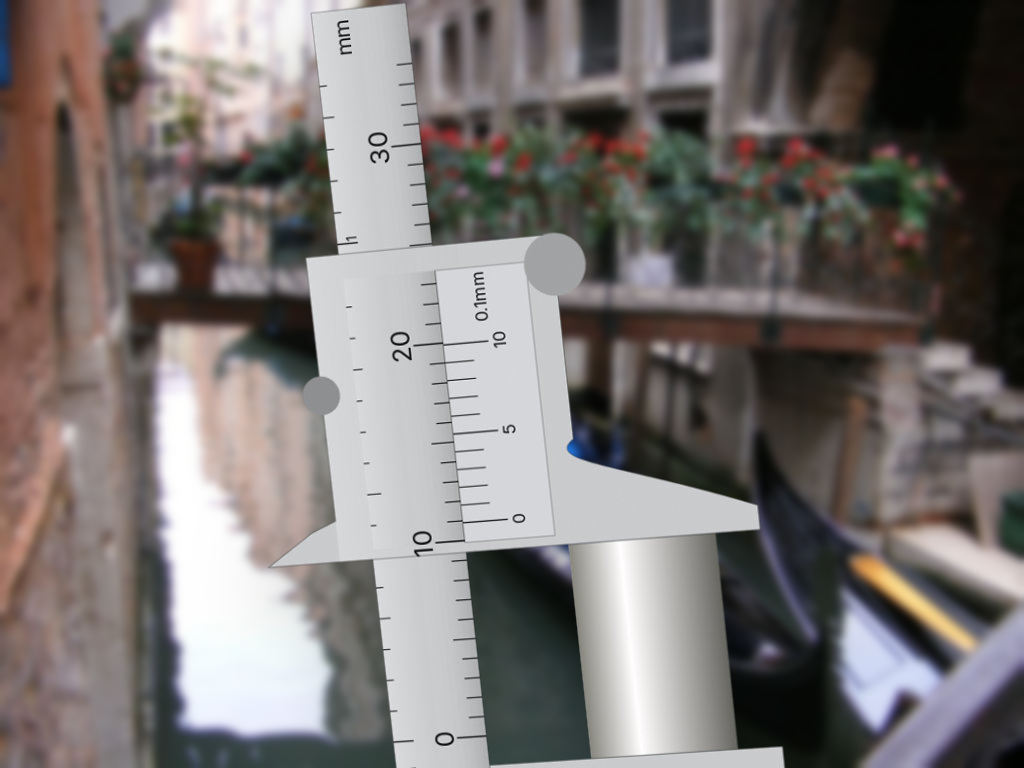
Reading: 10.9 mm
